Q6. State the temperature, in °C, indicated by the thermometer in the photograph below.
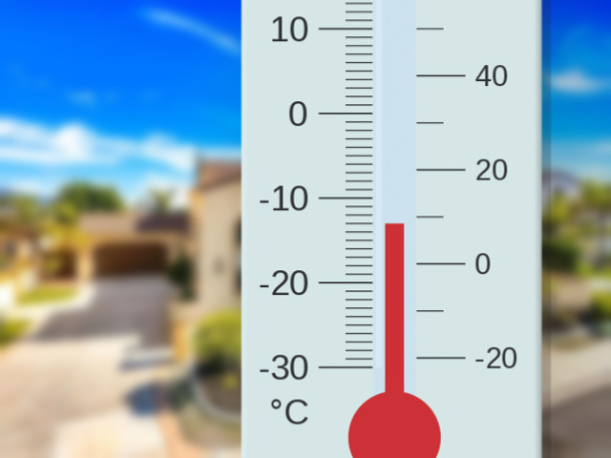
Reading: -13 °C
